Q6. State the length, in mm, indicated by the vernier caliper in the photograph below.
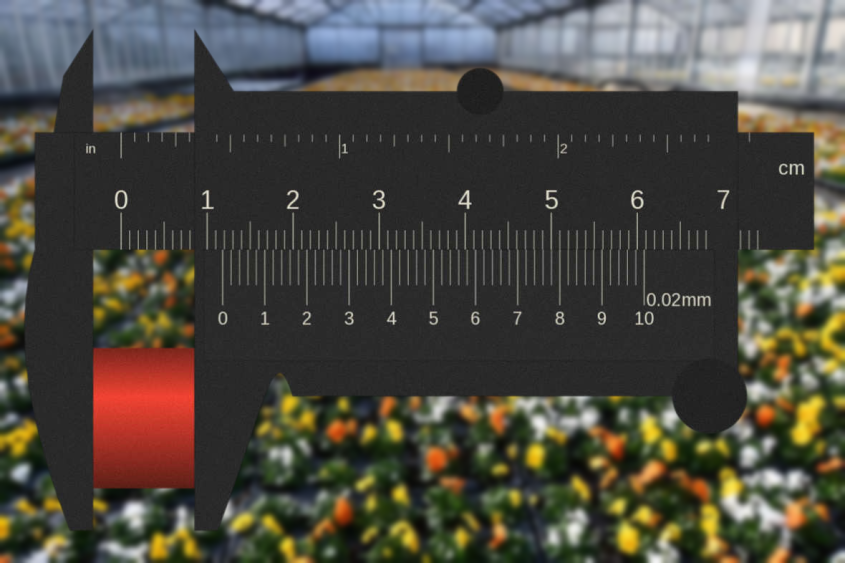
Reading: 11.8 mm
